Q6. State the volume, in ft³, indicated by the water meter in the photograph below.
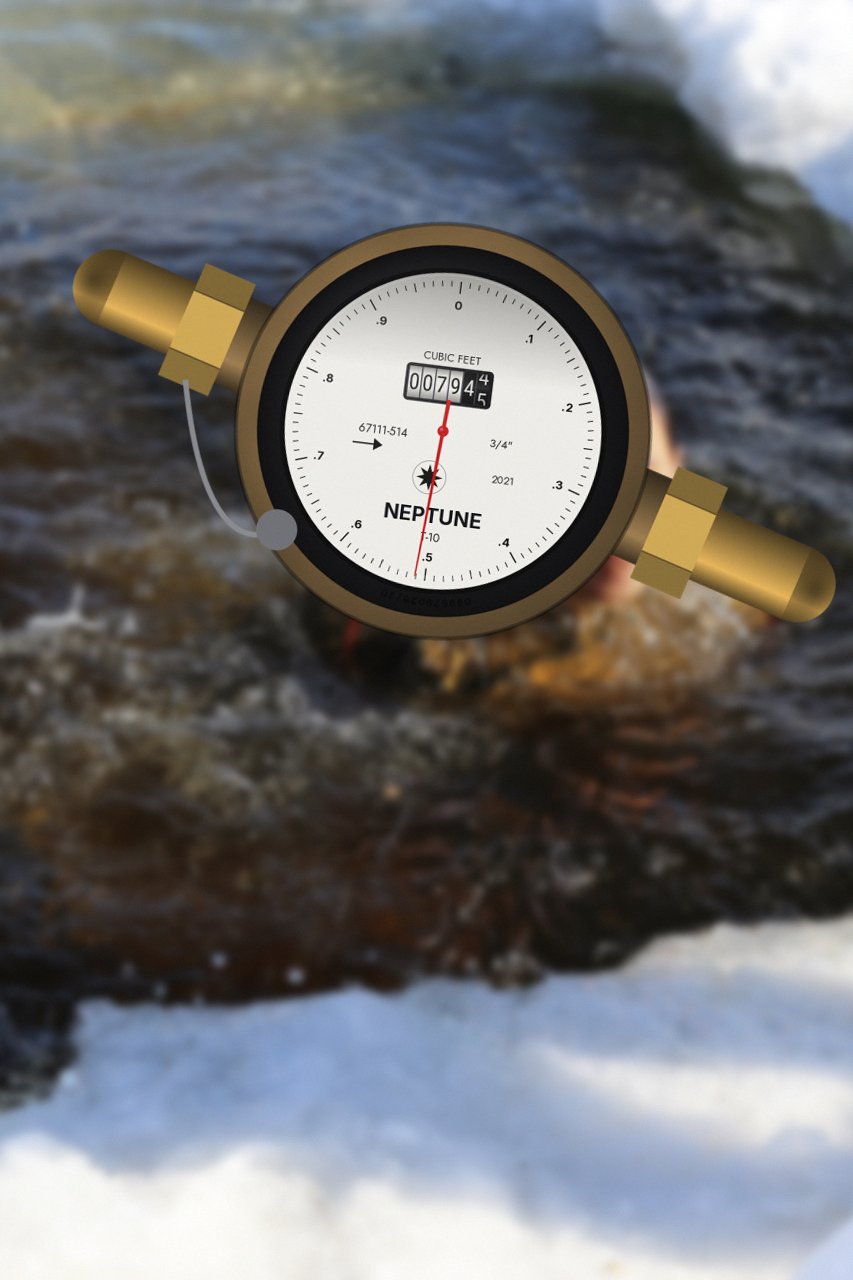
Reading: 7944.51 ft³
